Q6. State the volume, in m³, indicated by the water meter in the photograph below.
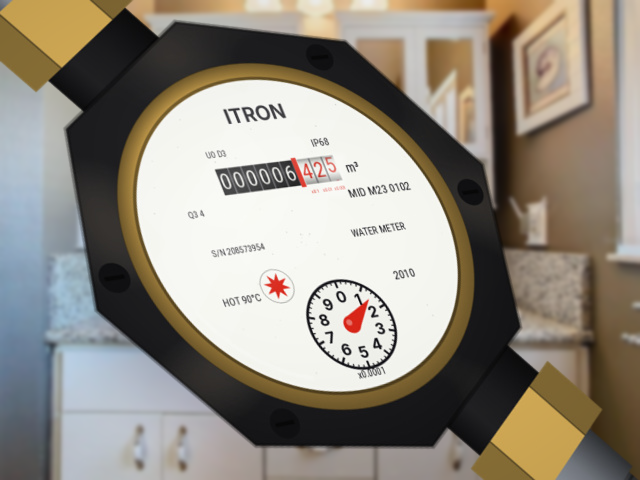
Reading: 6.4251 m³
